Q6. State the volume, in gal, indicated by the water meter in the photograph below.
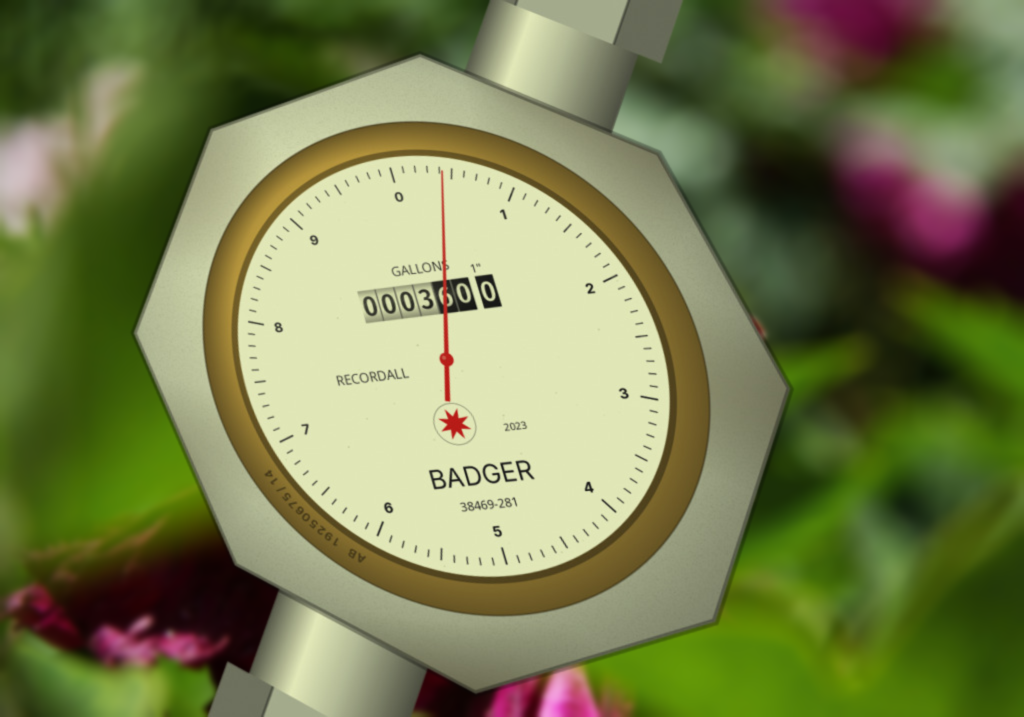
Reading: 3600.4 gal
